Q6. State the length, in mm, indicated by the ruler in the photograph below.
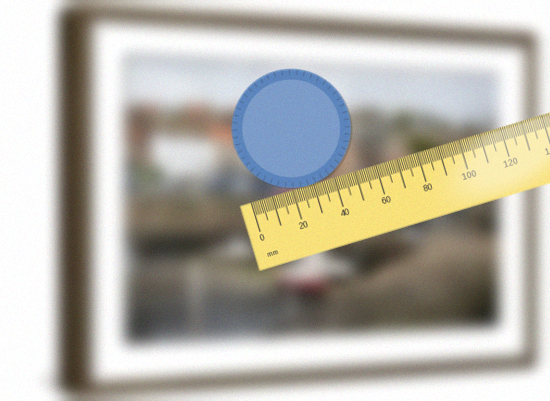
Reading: 55 mm
